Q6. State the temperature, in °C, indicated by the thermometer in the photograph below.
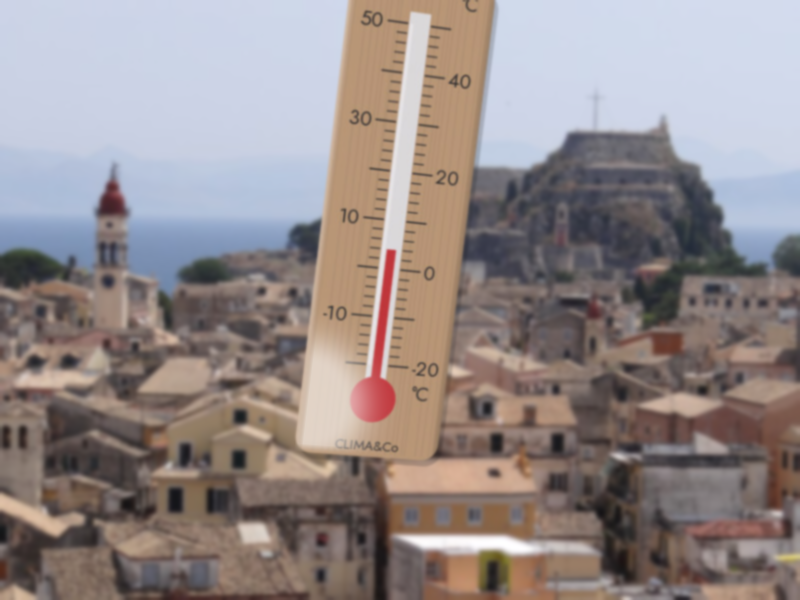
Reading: 4 °C
